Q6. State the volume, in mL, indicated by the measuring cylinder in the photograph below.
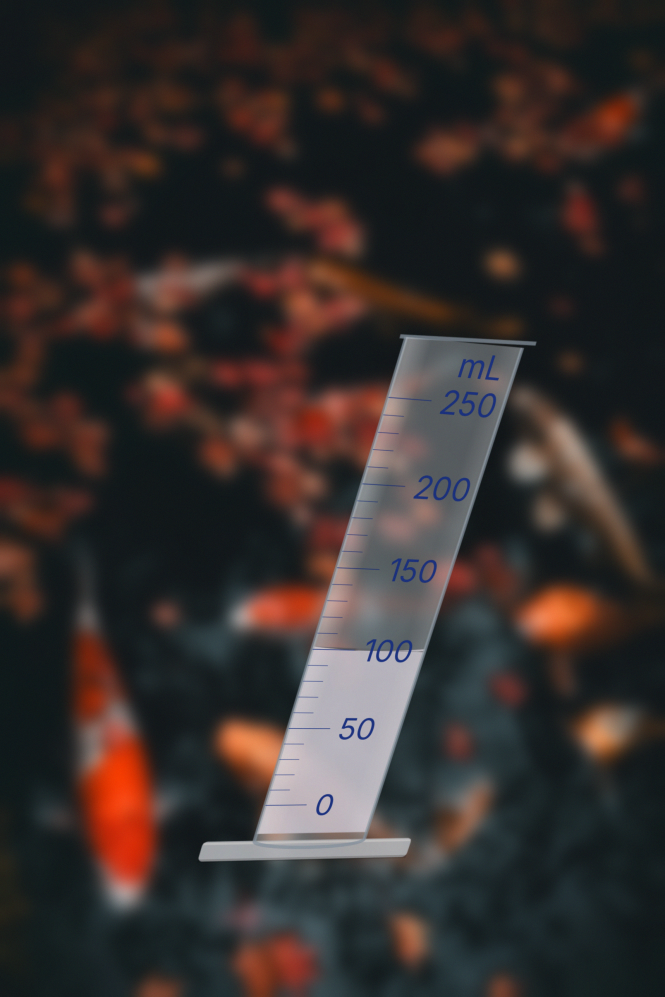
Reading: 100 mL
